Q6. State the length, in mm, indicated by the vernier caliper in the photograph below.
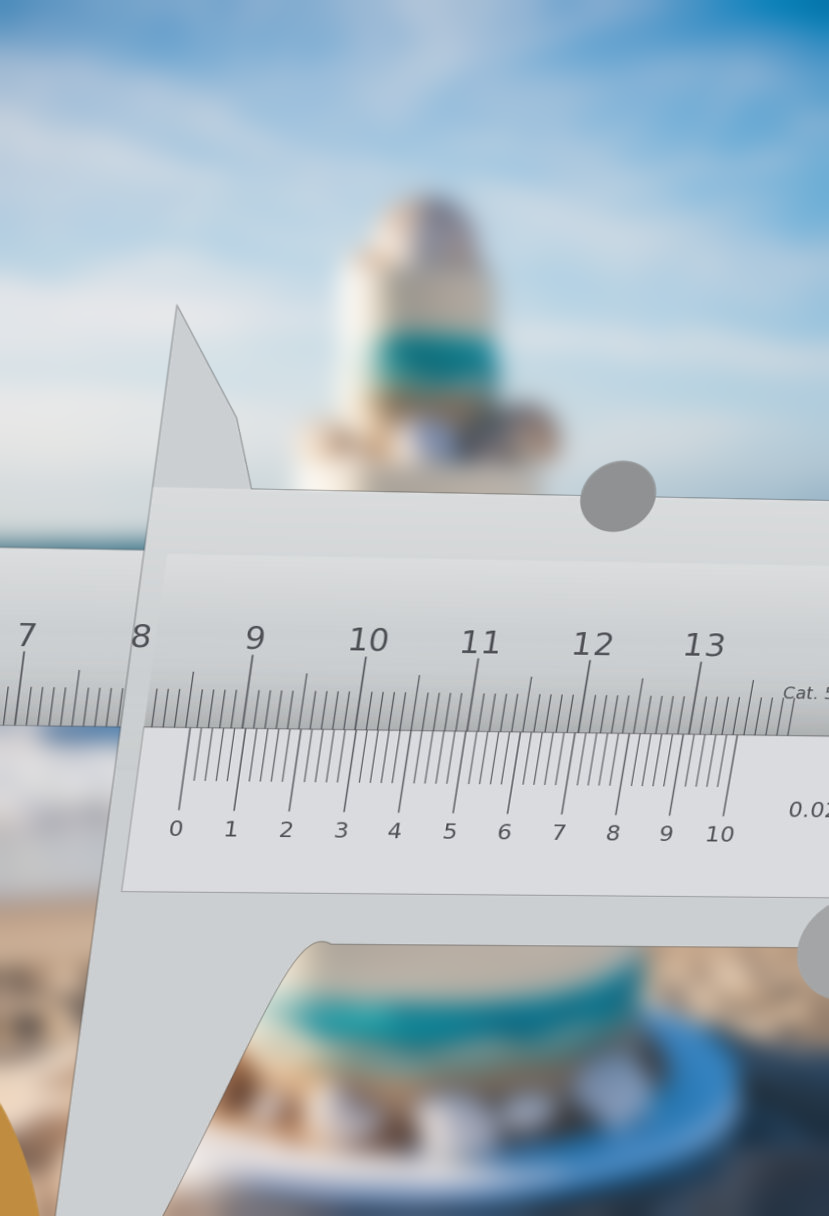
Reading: 85.4 mm
